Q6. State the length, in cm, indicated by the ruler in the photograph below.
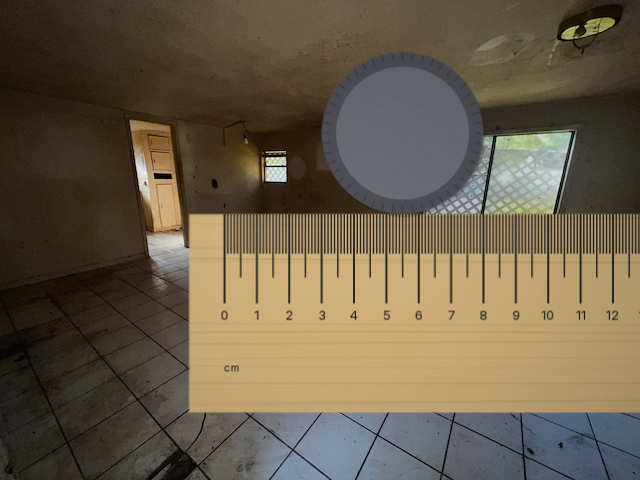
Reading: 5 cm
